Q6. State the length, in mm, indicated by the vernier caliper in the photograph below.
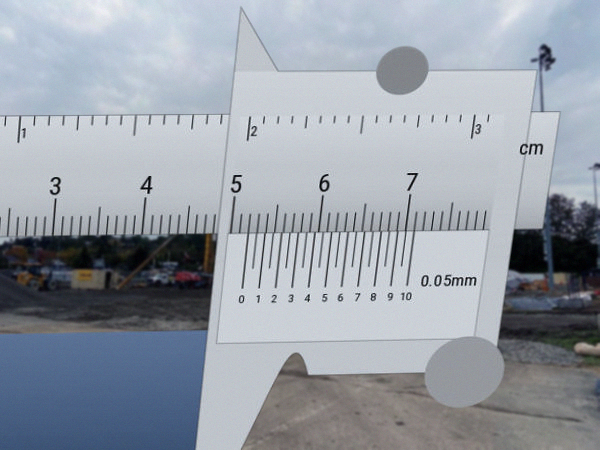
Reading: 52.0 mm
